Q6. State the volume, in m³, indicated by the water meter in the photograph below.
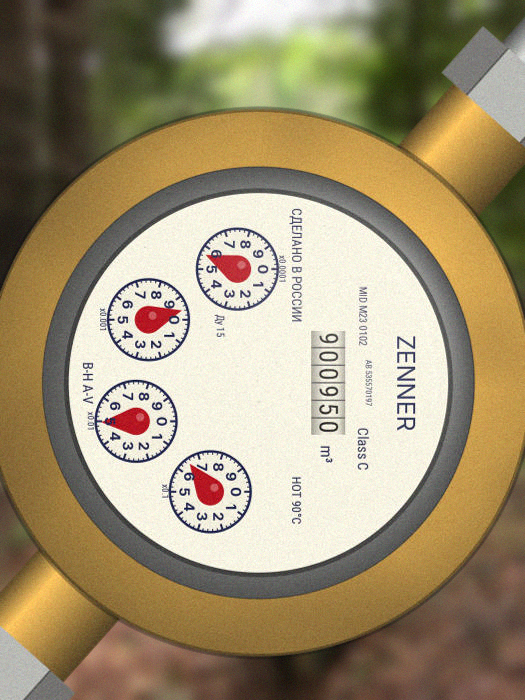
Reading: 900950.6495 m³
